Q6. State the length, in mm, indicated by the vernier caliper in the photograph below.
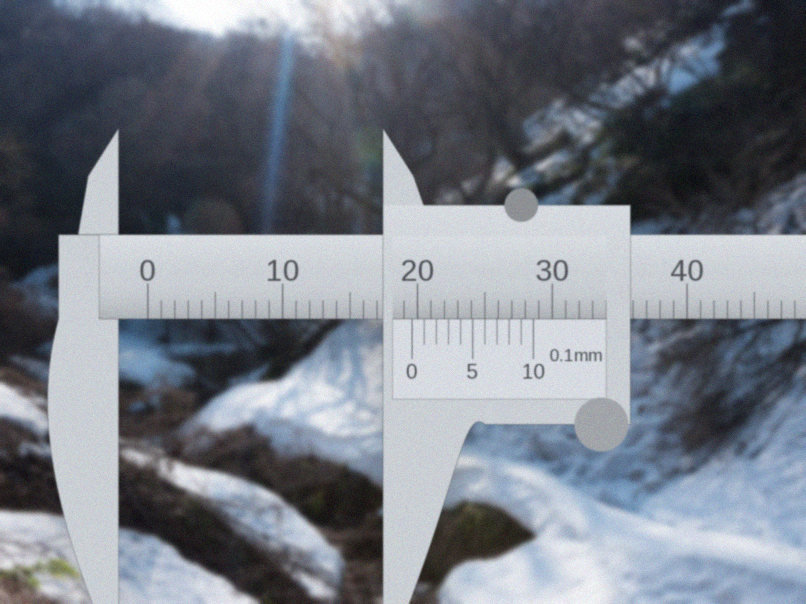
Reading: 19.6 mm
